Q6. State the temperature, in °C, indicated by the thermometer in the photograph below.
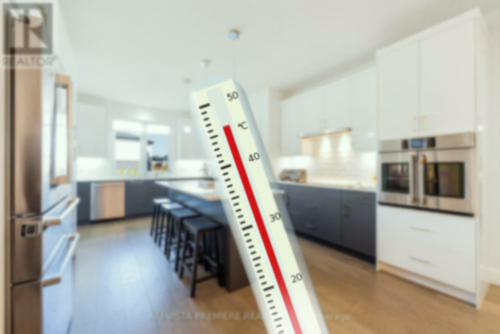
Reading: 46 °C
